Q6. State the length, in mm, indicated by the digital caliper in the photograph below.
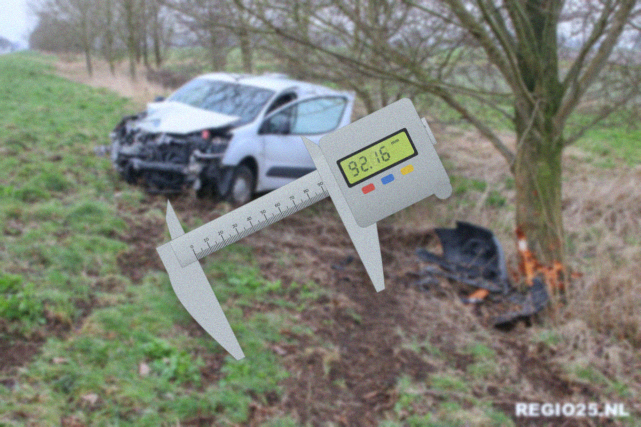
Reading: 92.16 mm
